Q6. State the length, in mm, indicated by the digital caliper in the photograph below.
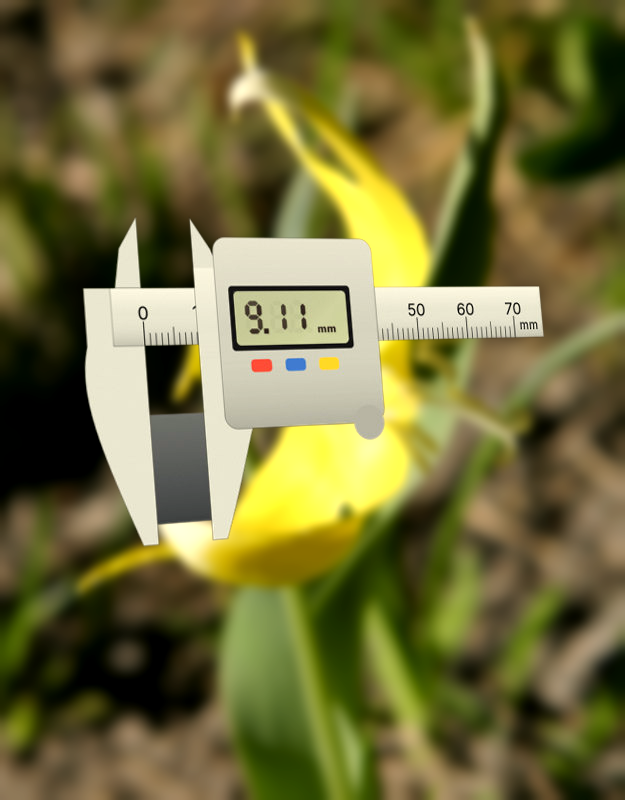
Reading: 9.11 mm
